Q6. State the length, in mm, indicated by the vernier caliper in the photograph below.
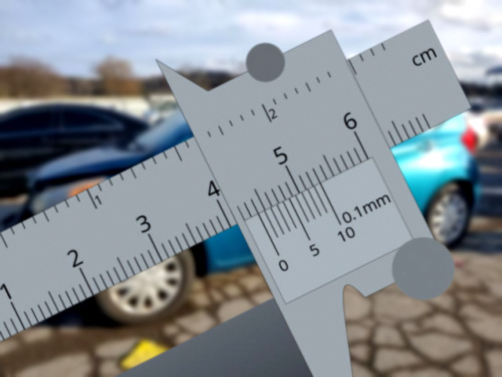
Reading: 44.0 mm
